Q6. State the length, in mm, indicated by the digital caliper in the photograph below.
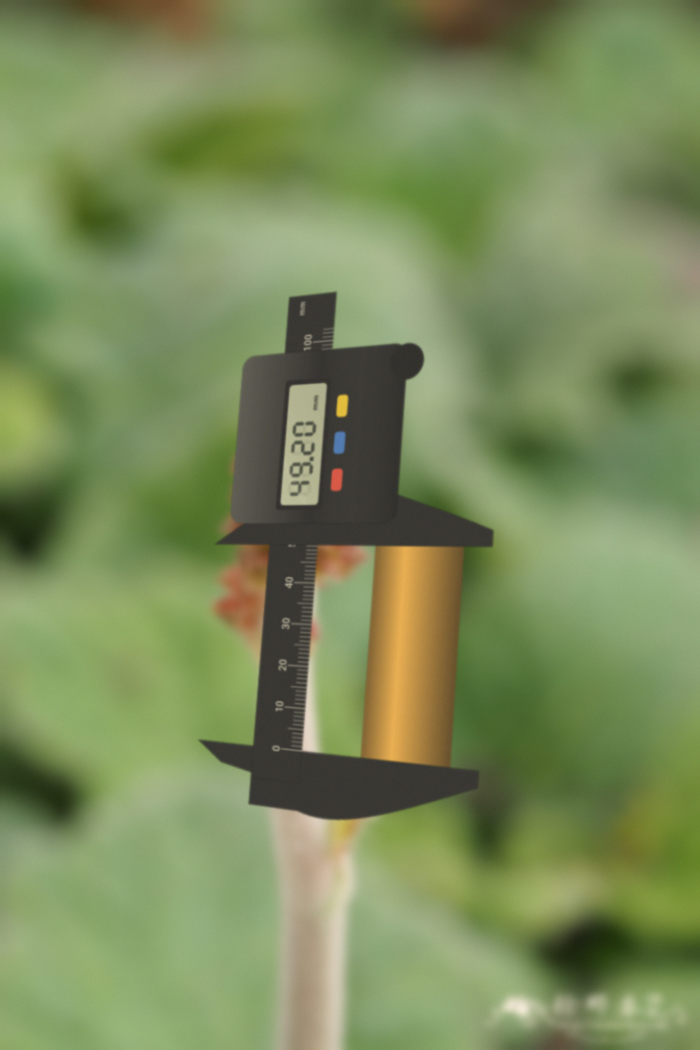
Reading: 49.20 mm
